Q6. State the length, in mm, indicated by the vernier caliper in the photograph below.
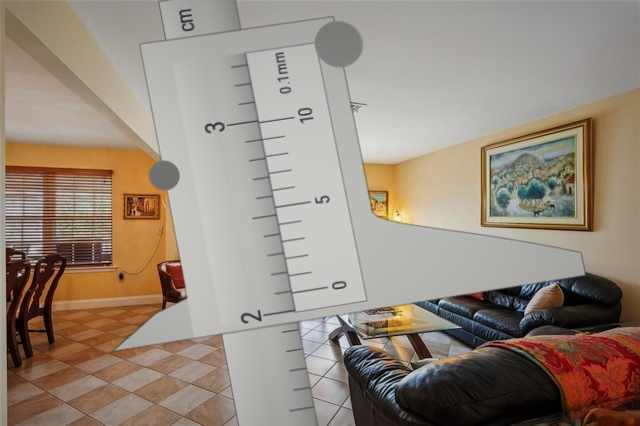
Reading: 20.9 mm
